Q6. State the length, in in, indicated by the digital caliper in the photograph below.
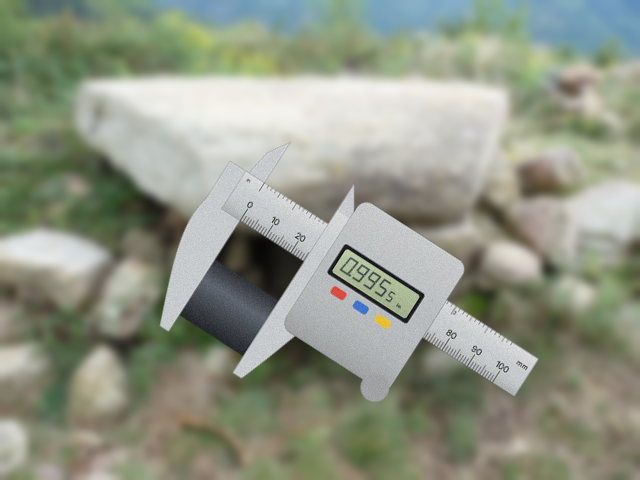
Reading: 0.9955 in
